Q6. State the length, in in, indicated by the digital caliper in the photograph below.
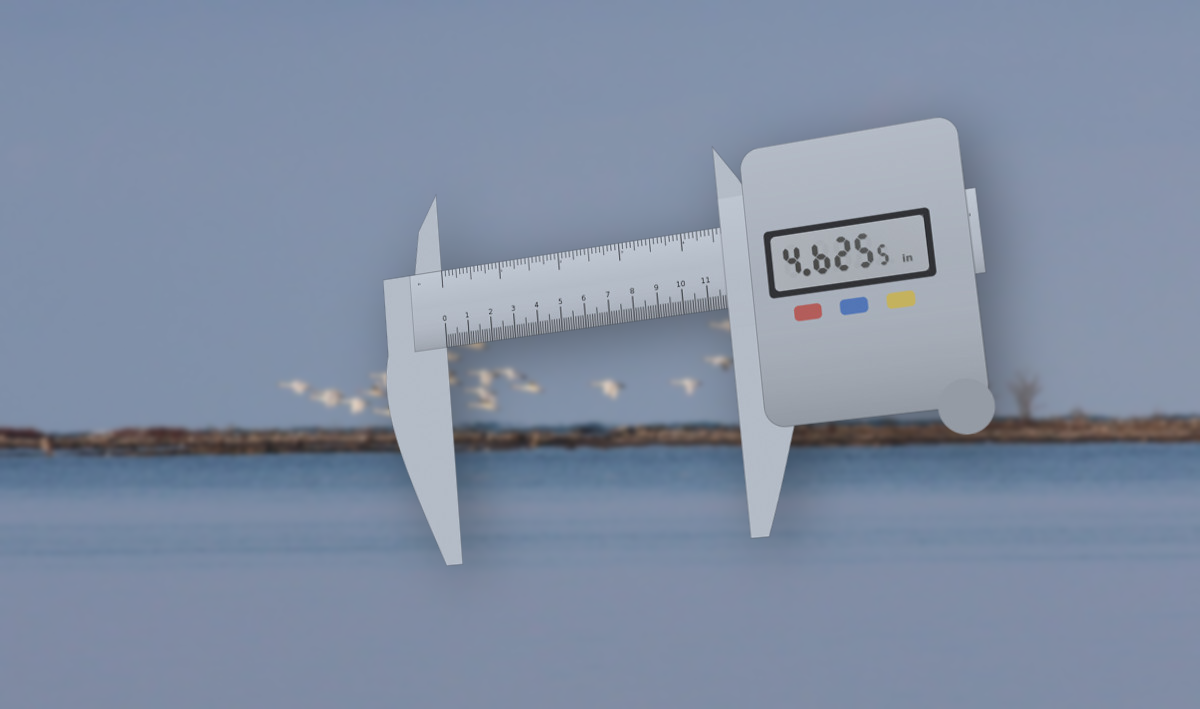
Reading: 4.6255 in
